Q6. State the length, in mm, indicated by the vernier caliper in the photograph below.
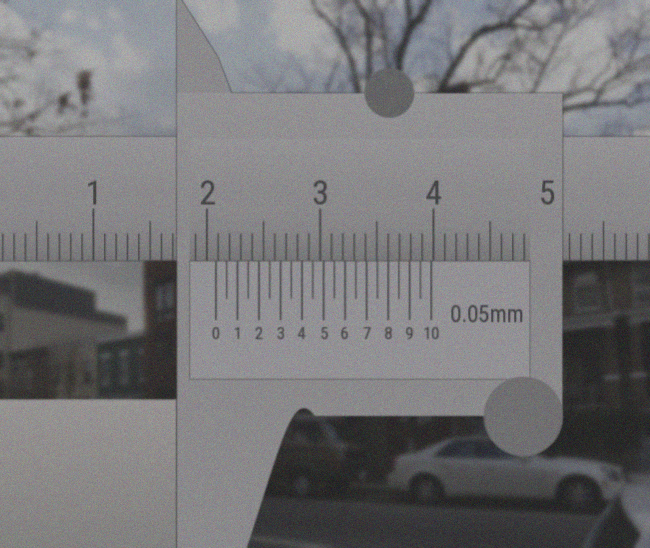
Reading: 20.8 mm
